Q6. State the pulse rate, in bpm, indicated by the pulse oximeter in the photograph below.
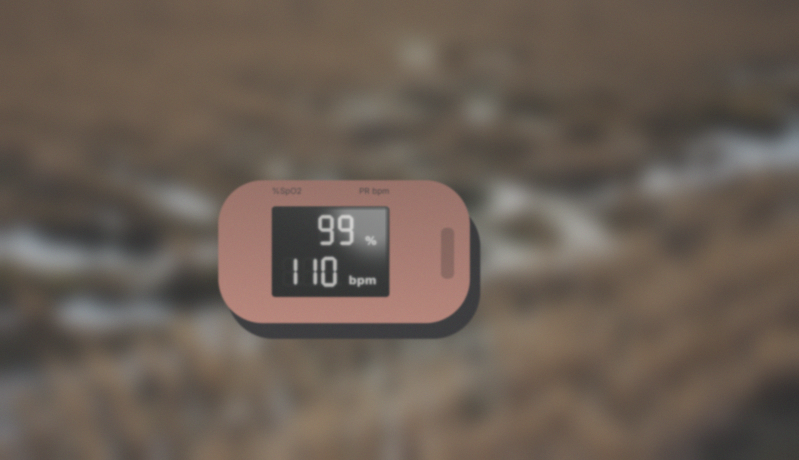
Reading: 110 bpm
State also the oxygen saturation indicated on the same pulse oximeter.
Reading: 99 %
